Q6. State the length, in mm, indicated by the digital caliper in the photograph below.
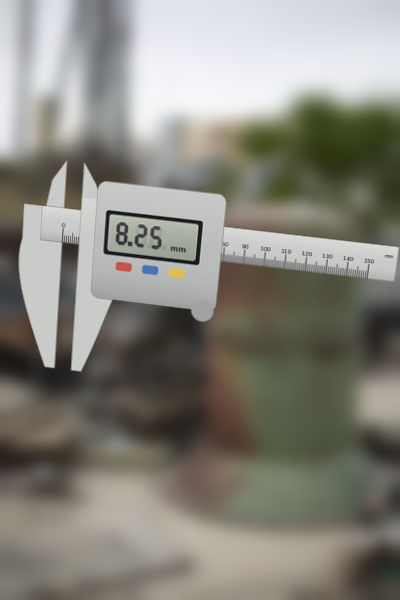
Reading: 8.25 mm
